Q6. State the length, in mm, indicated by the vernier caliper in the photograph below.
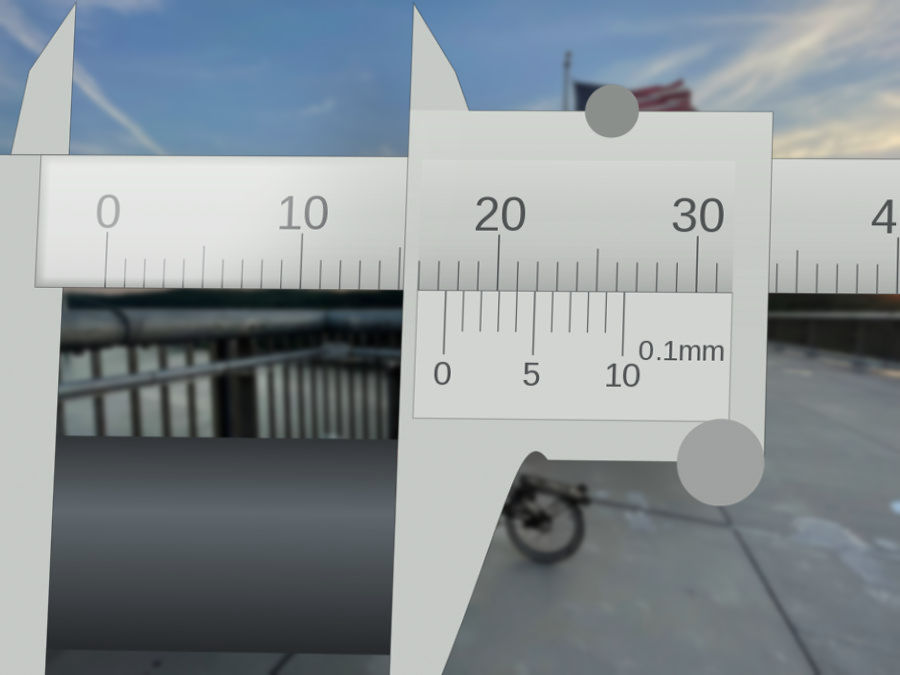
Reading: 17.4 mm
